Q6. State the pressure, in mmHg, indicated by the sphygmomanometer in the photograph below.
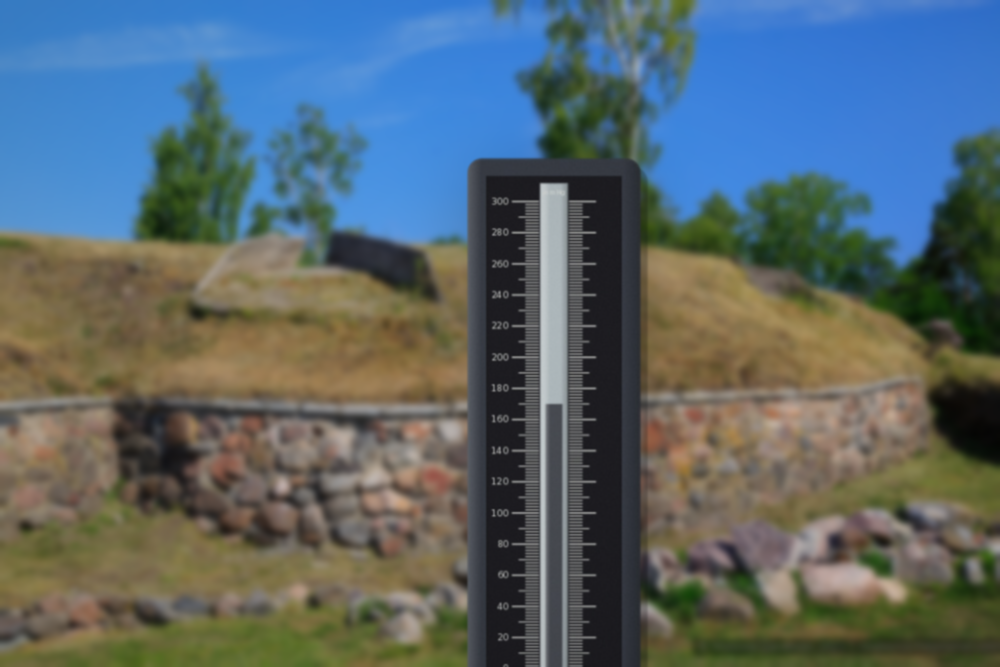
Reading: 170 mmHg
